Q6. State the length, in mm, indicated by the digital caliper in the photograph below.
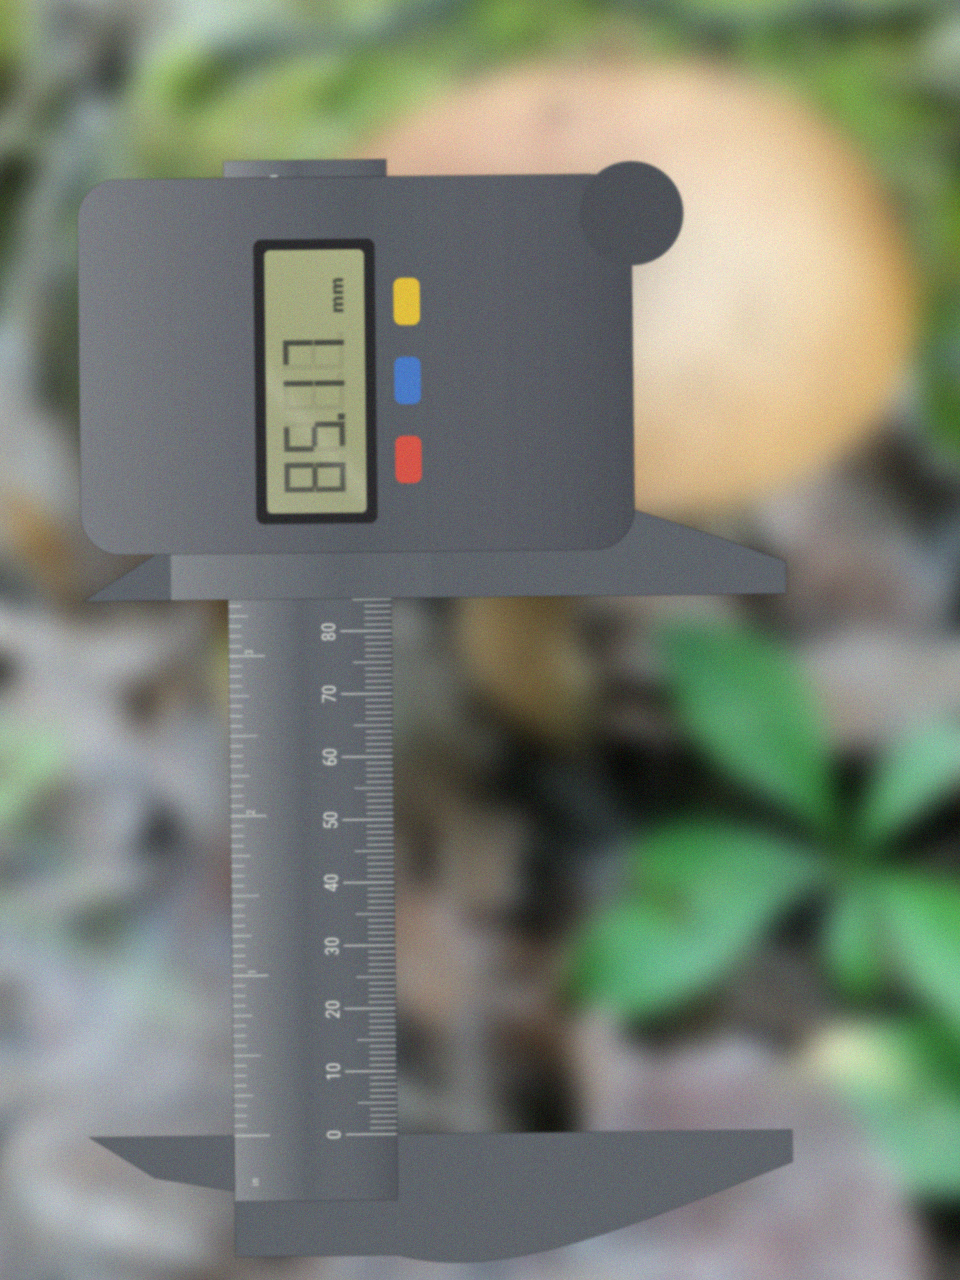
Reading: 85.17 mm
